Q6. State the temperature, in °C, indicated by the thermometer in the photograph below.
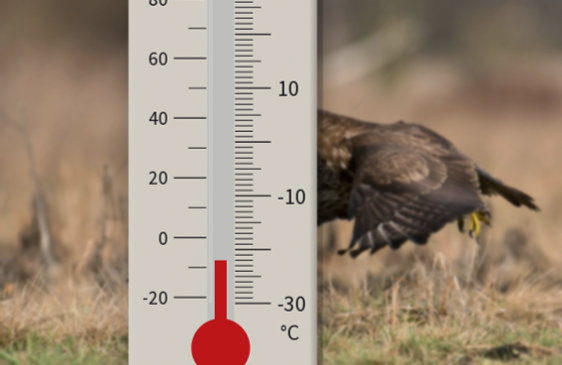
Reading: -22 °C
